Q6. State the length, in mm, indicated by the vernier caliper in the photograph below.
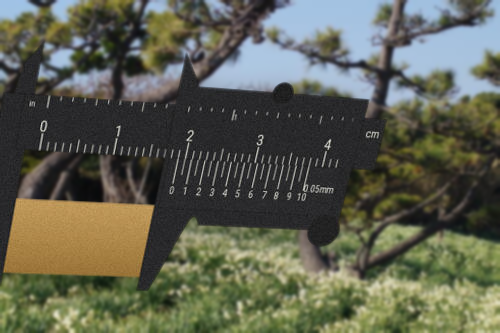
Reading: 19.0 mm
